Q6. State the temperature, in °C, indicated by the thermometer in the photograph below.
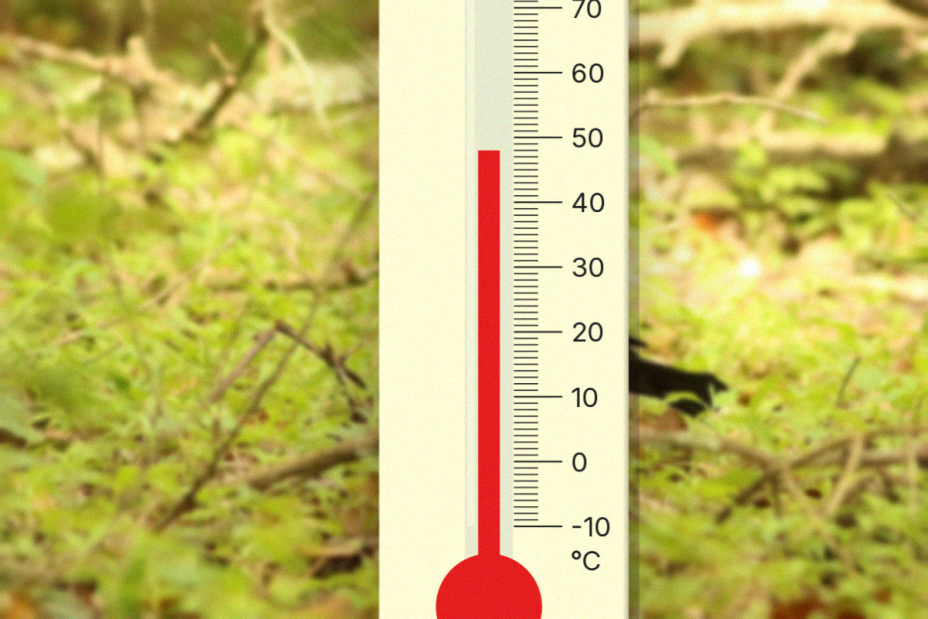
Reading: 48 °C
